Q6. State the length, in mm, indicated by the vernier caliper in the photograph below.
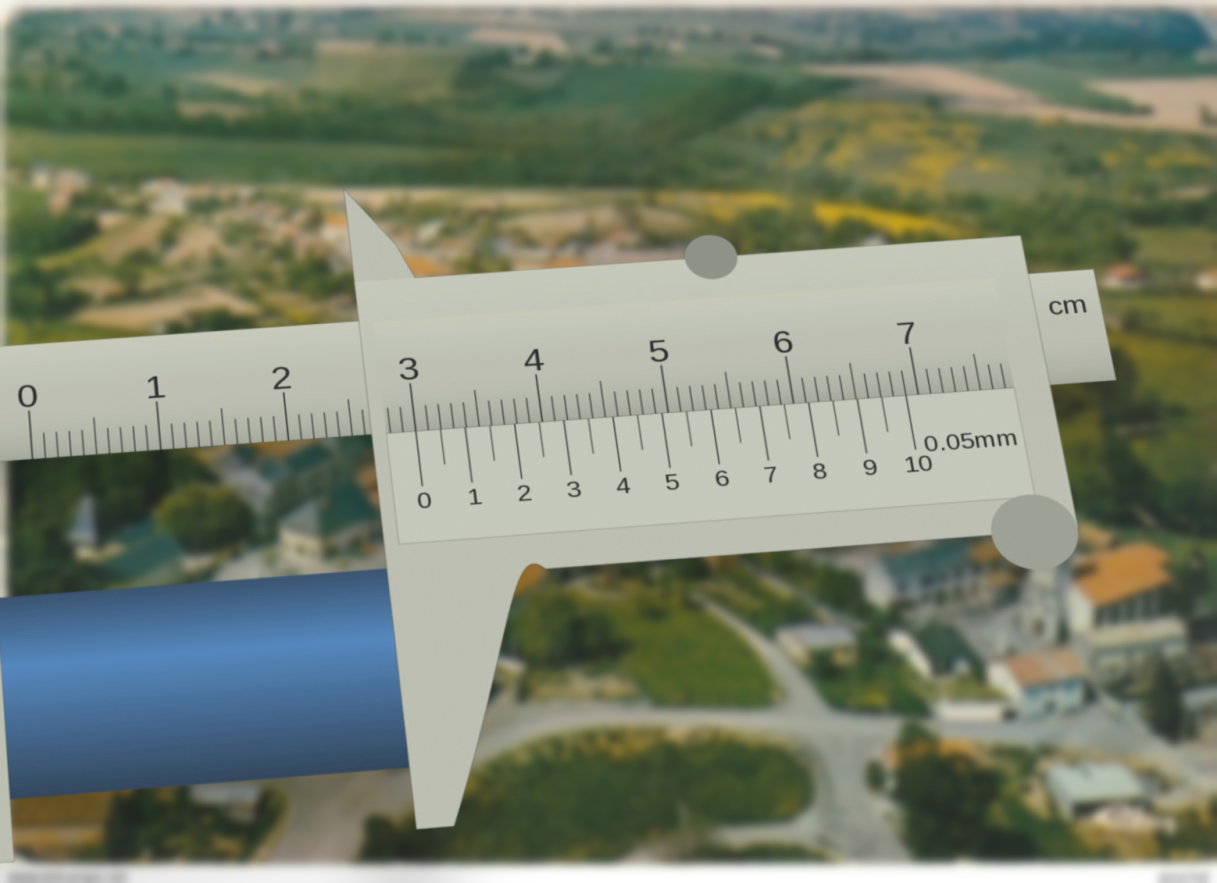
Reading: 30.0 mm
